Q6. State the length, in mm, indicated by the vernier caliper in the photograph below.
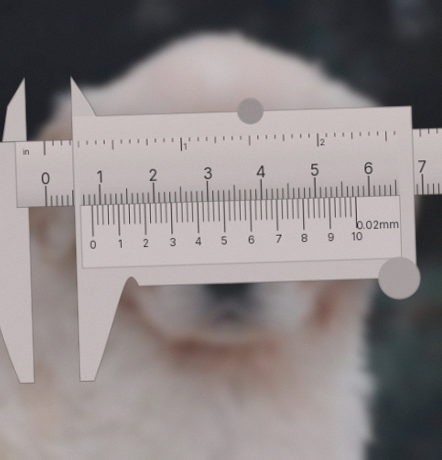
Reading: 8.5 mm
